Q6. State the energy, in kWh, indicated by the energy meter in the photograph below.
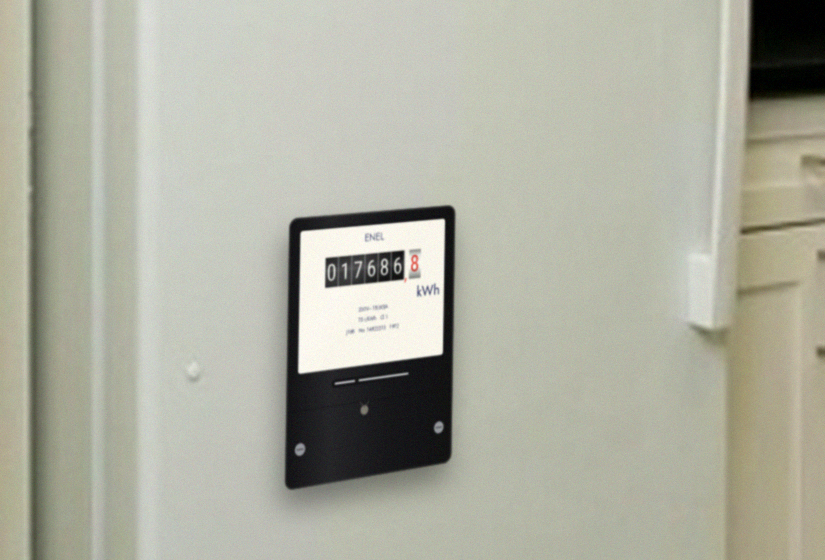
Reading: 17686.8 kWh
